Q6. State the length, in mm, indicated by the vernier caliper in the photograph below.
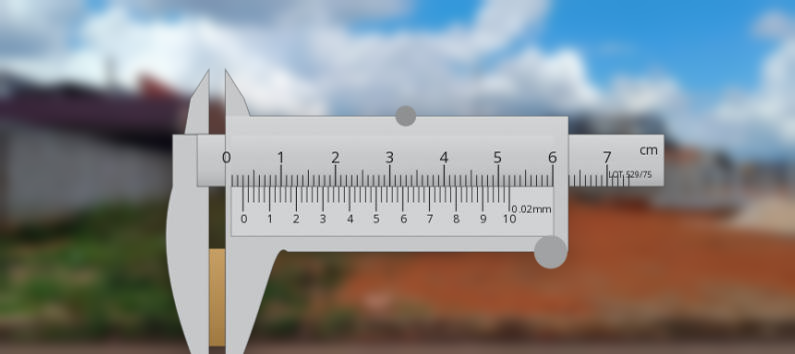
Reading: 3.0 mm
